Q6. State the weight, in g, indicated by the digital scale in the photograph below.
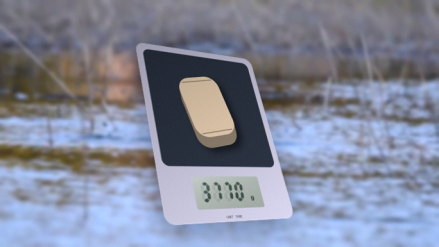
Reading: 3770 g
